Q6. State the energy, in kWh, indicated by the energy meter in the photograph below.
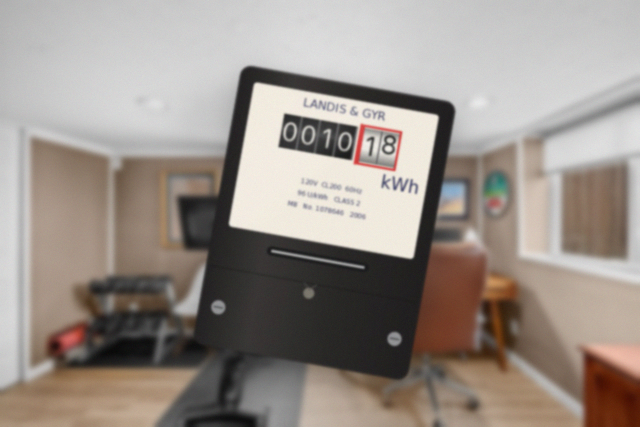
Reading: 10.18 kWh
